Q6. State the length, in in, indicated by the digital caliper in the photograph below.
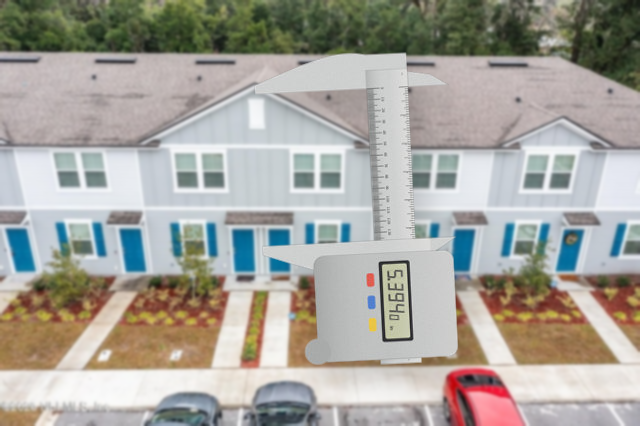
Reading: 5.3940 in
